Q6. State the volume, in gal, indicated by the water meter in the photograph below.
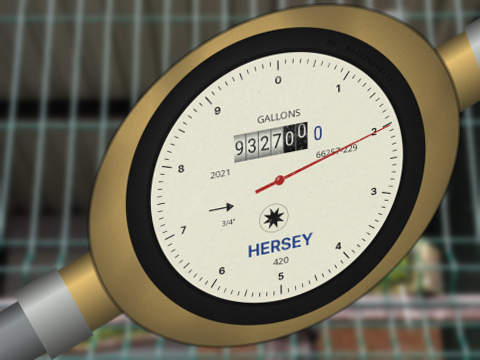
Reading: 9327002.0 gal
